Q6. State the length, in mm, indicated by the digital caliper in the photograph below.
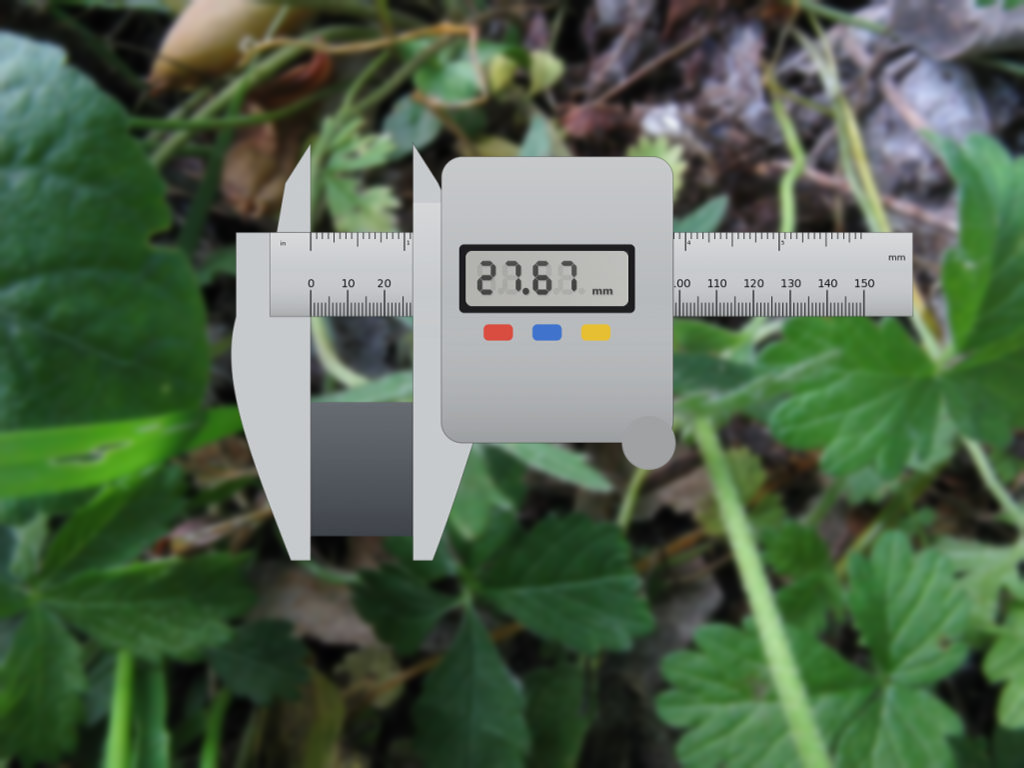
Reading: 27.67 mm
